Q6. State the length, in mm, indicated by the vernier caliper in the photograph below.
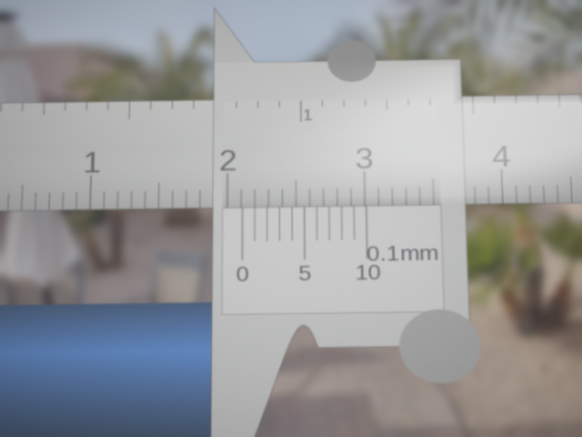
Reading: 21.1 mm
